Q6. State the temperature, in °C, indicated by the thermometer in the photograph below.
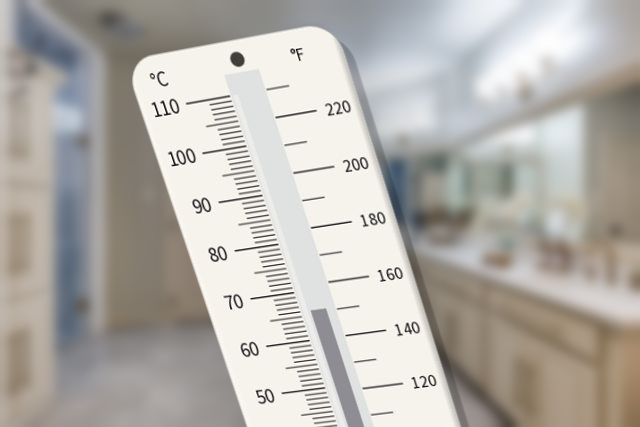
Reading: 66 °C
